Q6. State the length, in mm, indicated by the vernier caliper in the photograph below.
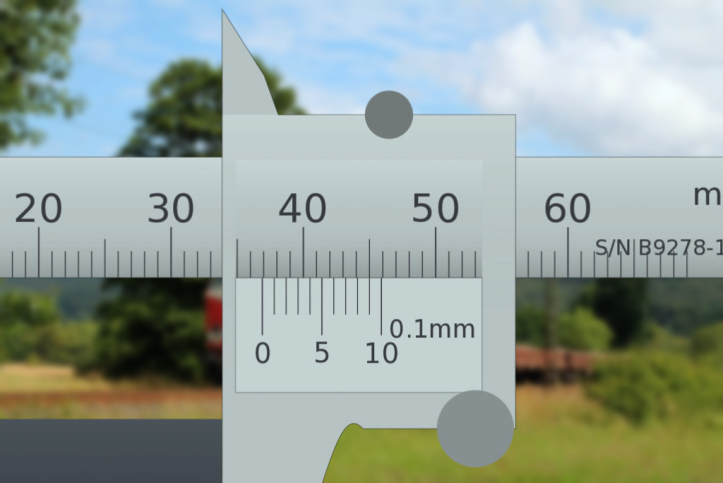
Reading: 36.9 mm
